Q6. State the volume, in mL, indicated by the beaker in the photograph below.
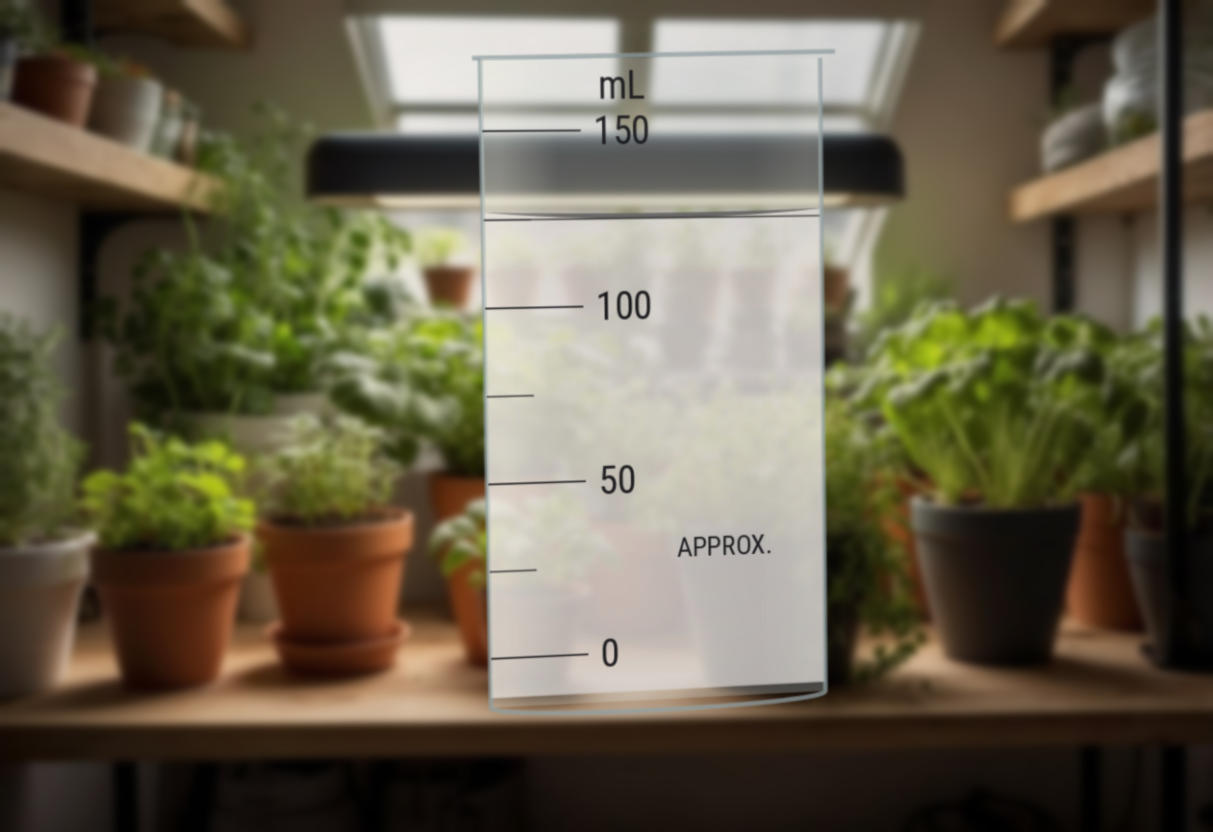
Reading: 125 mL
